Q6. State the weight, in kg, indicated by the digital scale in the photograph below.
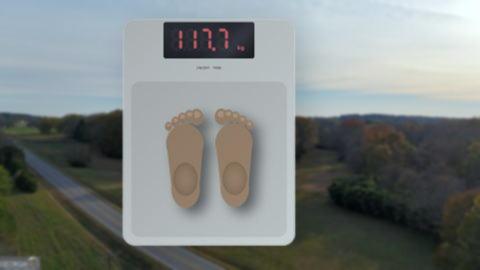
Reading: 117.7 kg
